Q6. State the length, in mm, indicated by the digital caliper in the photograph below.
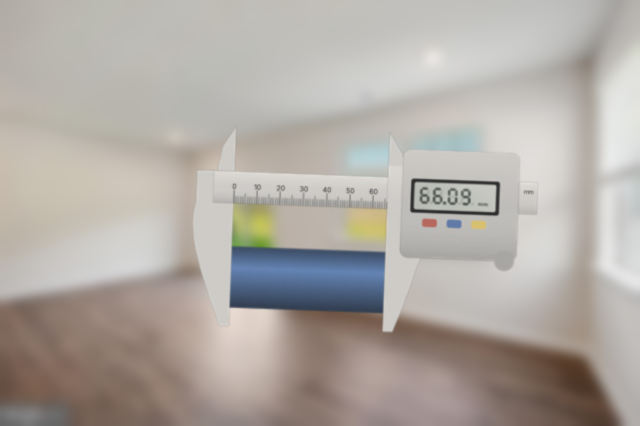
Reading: 66.09 mm
